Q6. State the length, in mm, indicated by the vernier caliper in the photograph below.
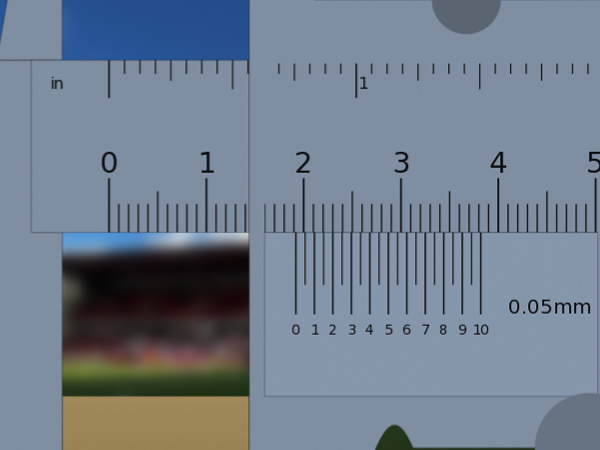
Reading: 19.2 mm
